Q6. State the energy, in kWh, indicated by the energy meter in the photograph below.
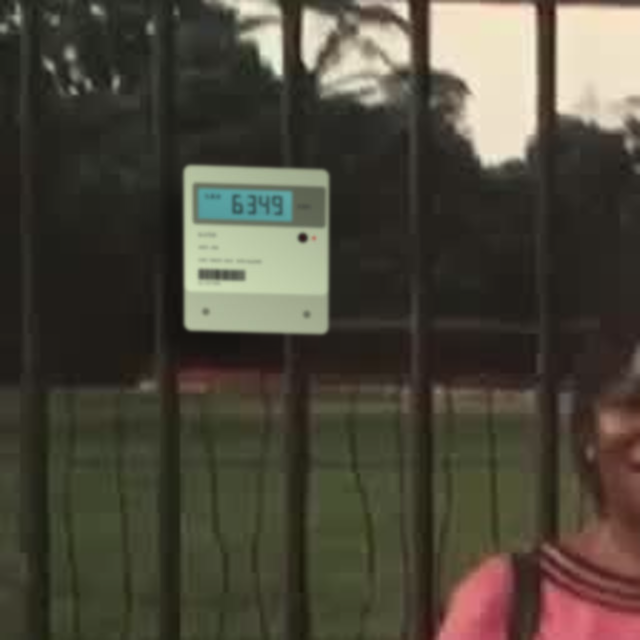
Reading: 6349 kWh
